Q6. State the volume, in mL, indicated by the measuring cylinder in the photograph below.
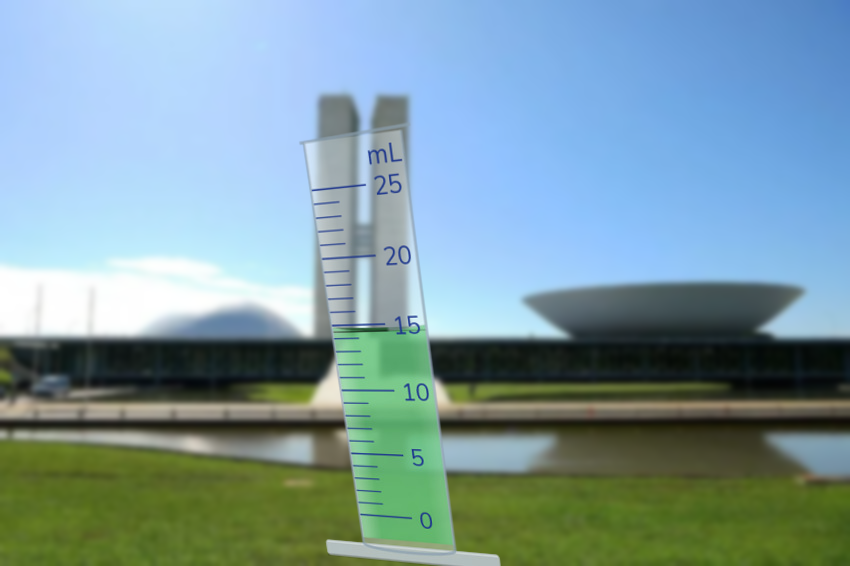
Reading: 14.5 mL
